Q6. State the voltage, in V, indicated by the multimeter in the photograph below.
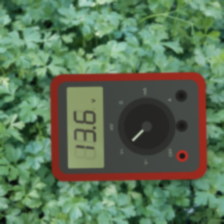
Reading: 13.6 V
